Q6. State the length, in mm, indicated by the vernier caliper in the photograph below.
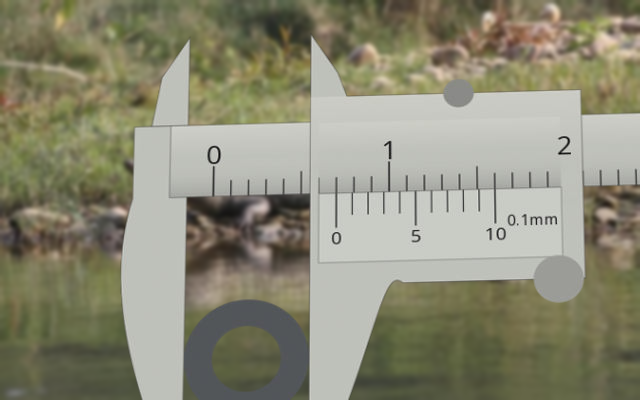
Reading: 7.0 mm
